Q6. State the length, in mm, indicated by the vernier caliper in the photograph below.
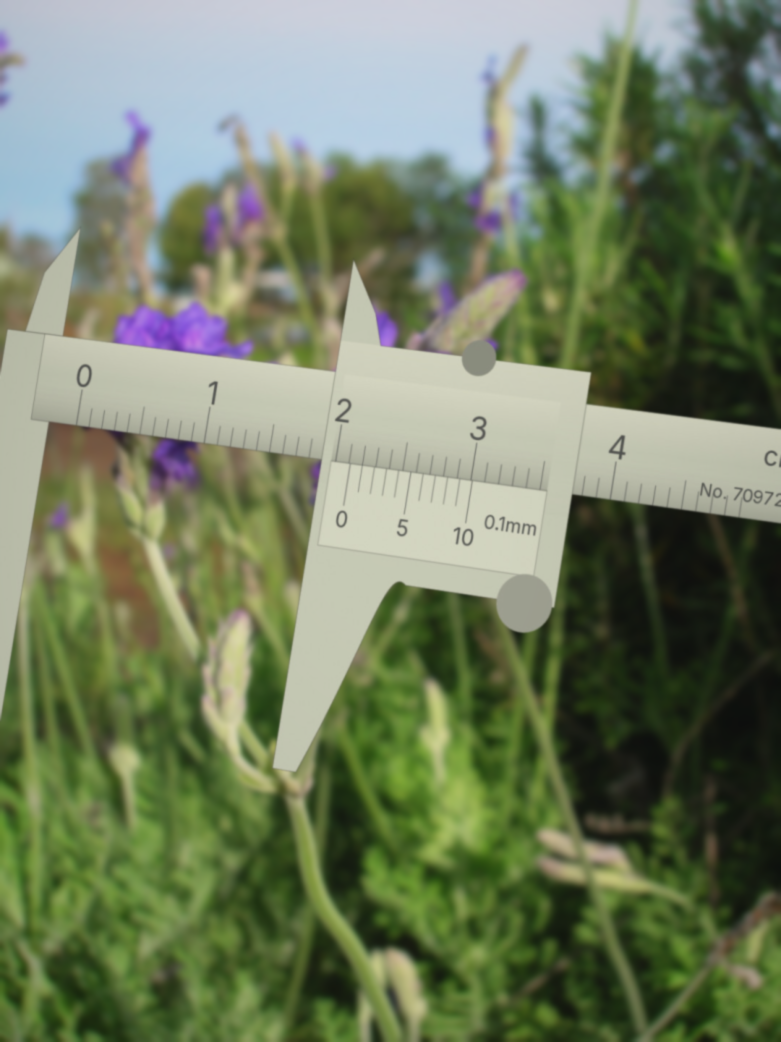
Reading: 21.1 mm
